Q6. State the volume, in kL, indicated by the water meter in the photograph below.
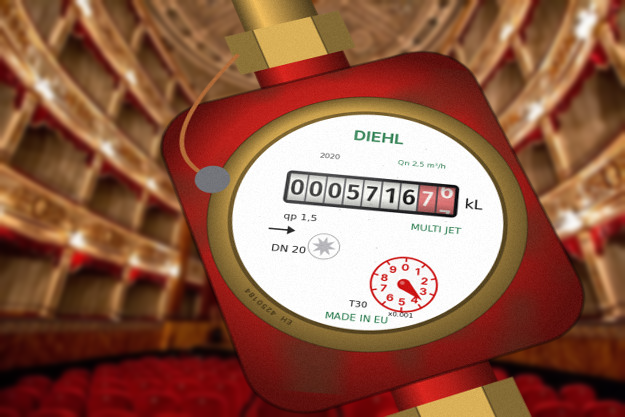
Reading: 5716.763 kL
